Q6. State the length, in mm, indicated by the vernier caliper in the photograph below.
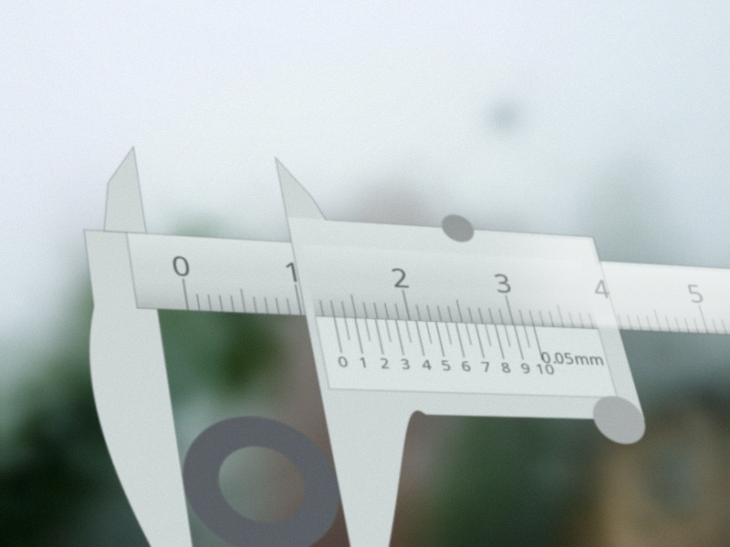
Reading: 13.0 mm
